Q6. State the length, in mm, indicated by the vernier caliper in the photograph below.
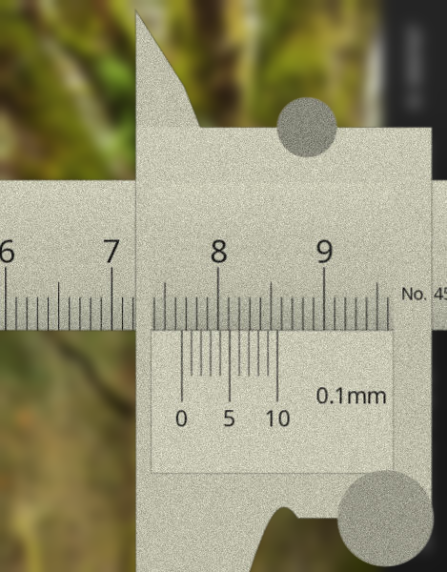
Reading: 76.6 mm
